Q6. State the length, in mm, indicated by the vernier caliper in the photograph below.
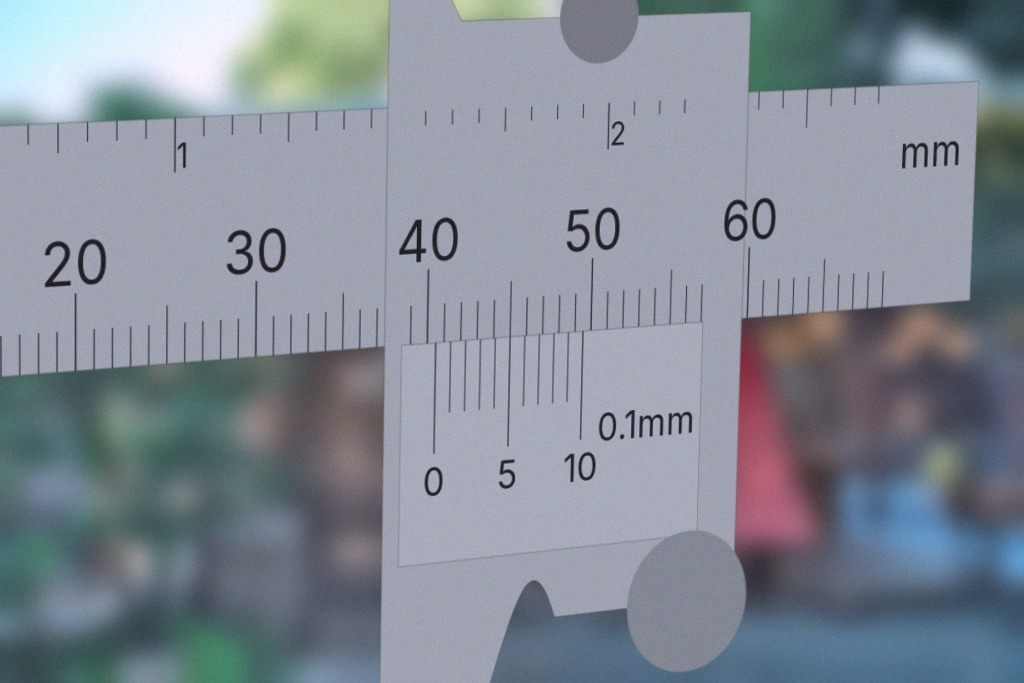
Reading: 40.5 mm
